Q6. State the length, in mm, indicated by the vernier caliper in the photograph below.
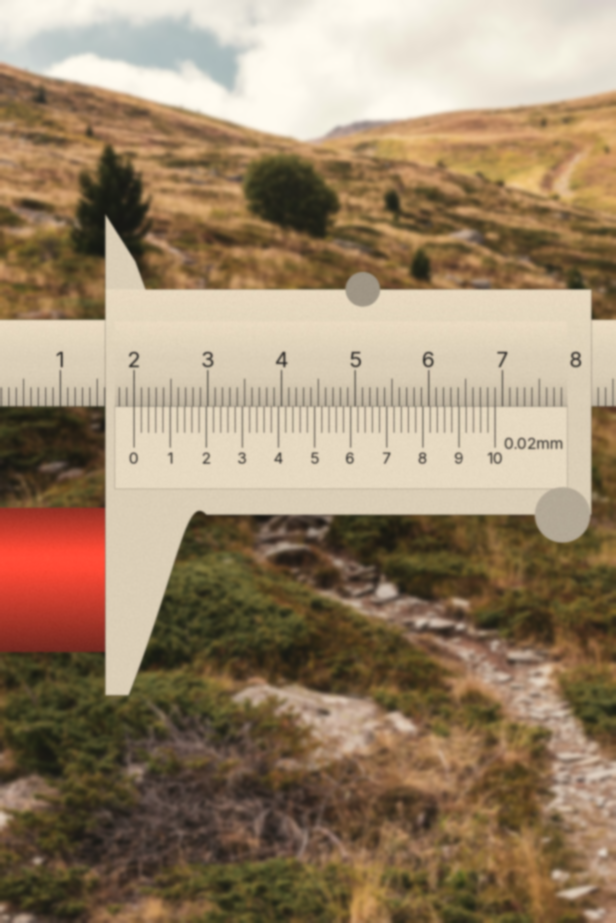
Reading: 20.0 mm
